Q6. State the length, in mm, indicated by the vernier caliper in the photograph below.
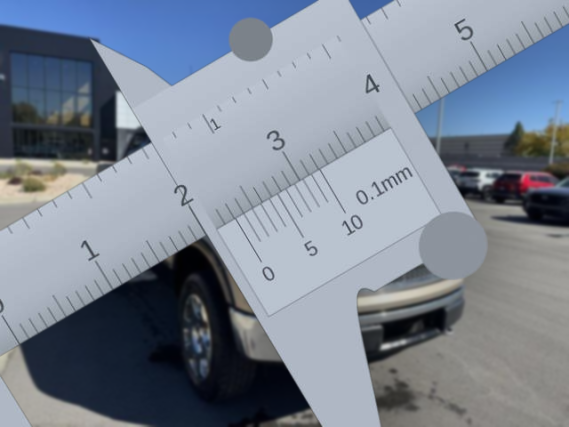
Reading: 23.1 mm
